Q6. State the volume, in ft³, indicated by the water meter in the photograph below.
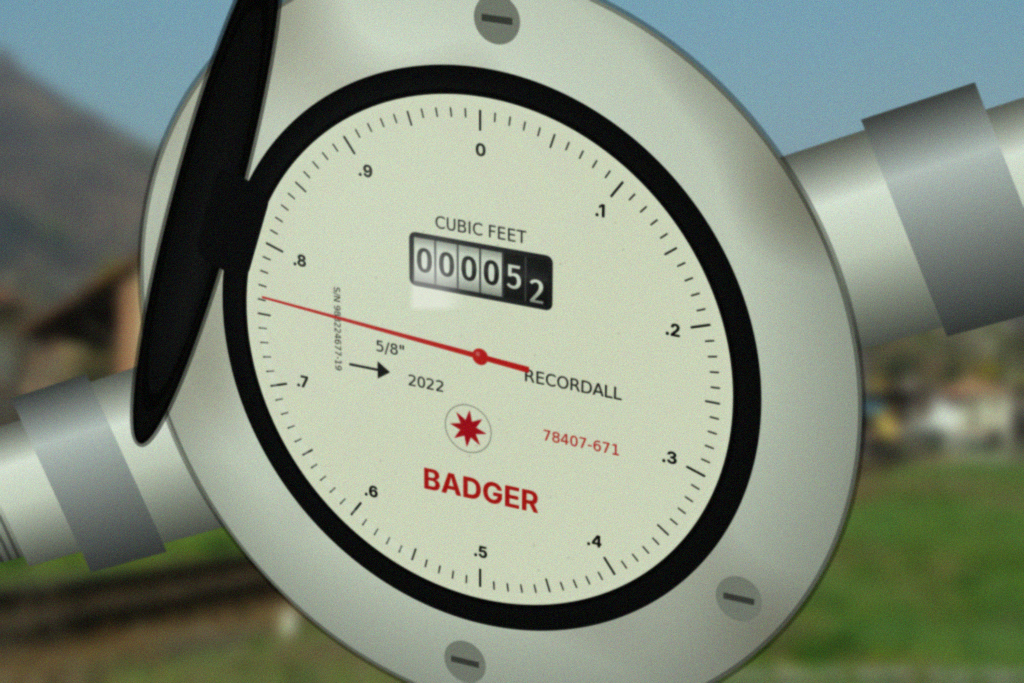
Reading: 51.76 ft³
